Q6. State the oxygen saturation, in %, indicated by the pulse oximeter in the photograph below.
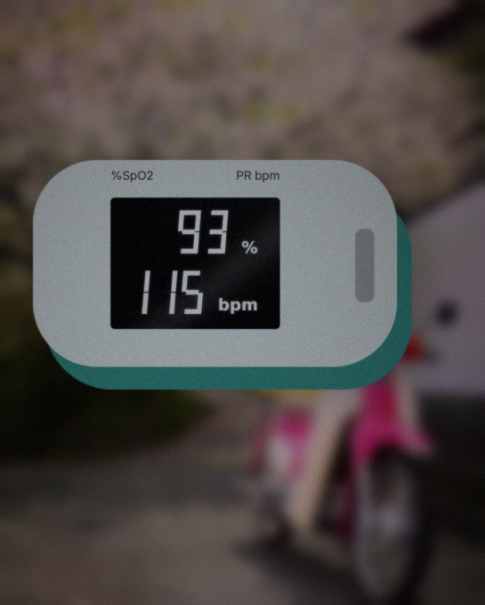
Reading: 93 %
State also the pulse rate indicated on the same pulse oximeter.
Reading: 115 bpm
